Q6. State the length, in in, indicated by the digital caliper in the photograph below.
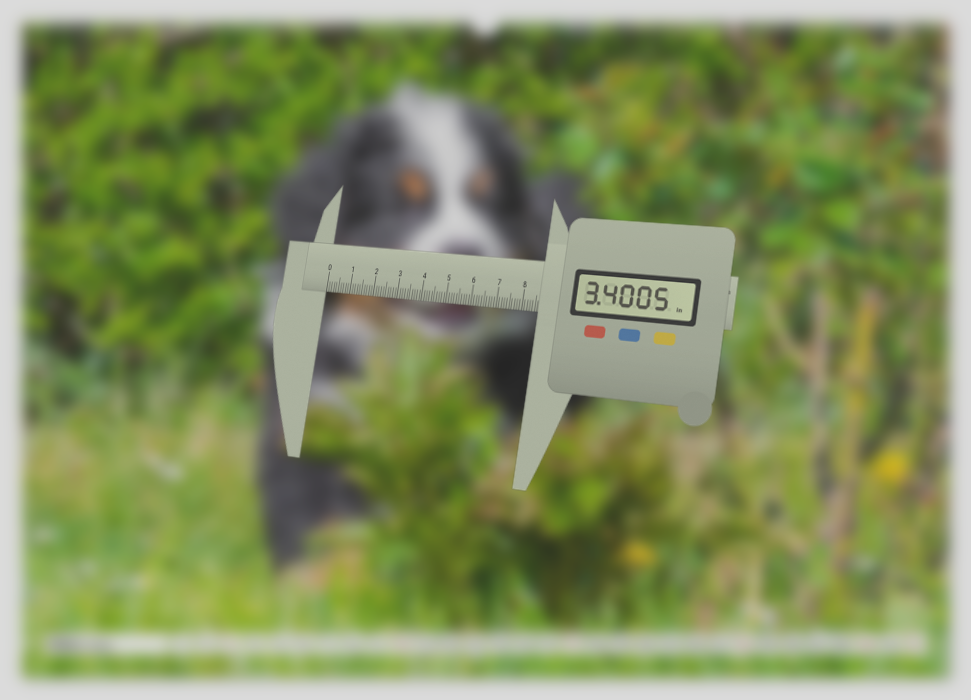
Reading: 3.4005 in
